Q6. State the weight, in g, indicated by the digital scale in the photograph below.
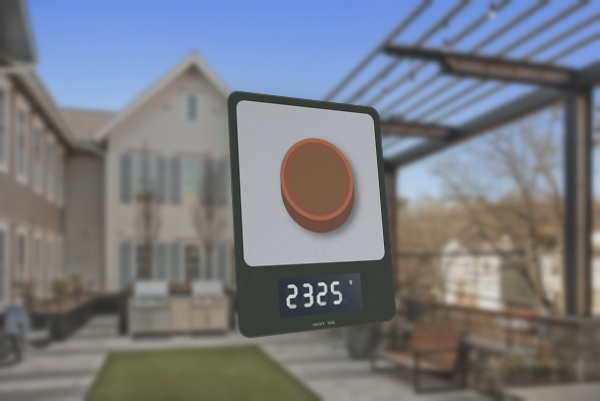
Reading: 2325 g
